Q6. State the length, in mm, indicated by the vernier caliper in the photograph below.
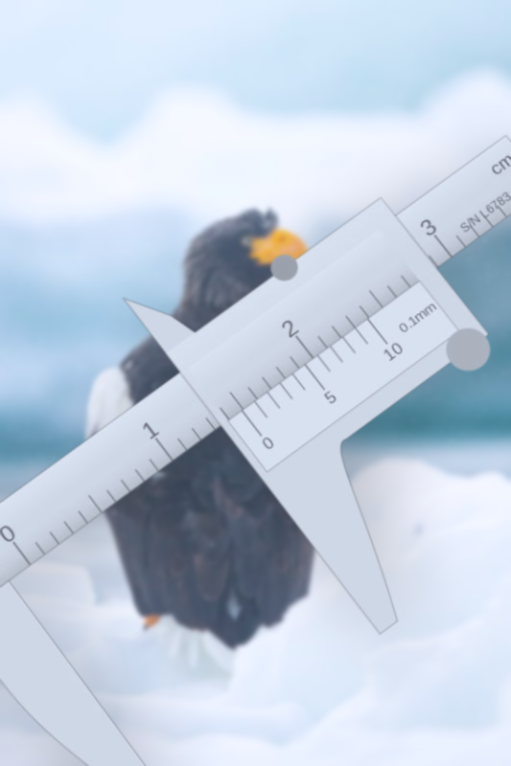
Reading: 14.9 mm
